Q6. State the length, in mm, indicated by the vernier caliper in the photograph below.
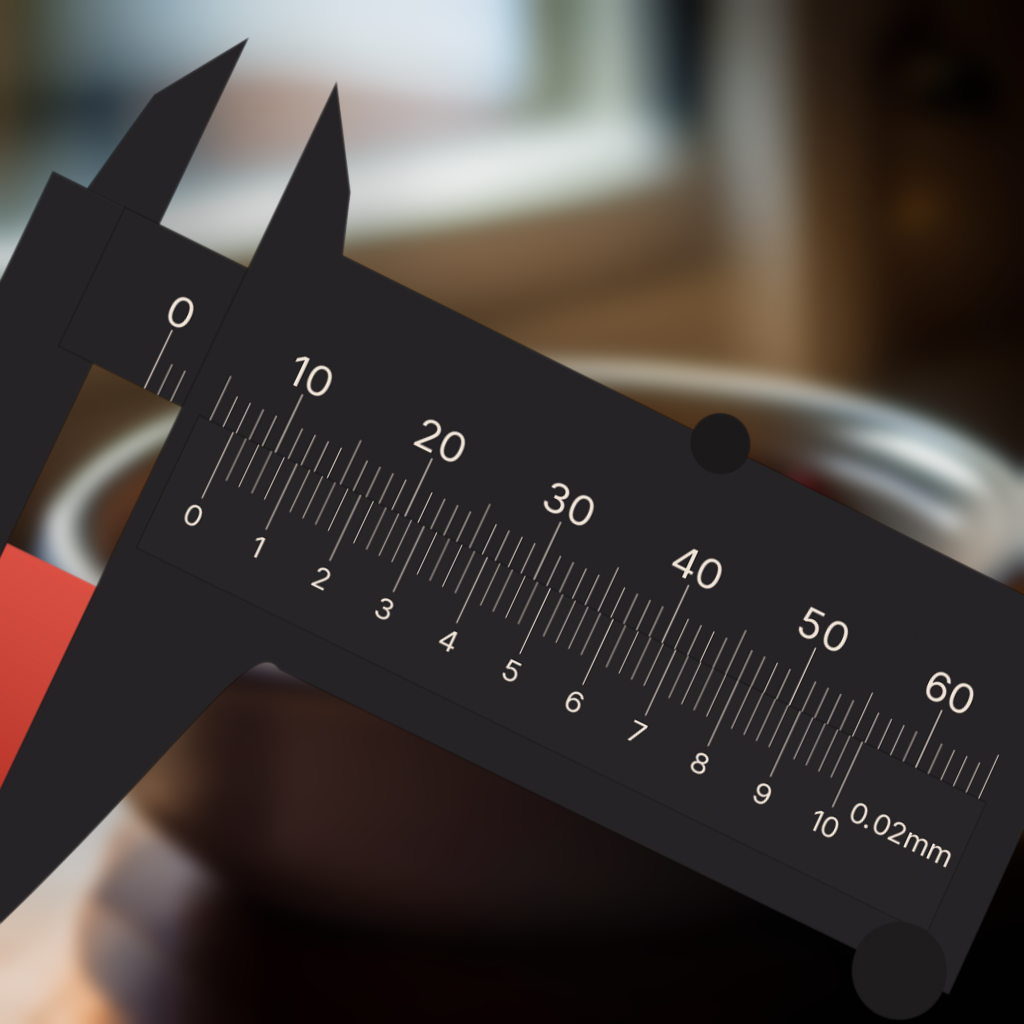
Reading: 6.8 mm
